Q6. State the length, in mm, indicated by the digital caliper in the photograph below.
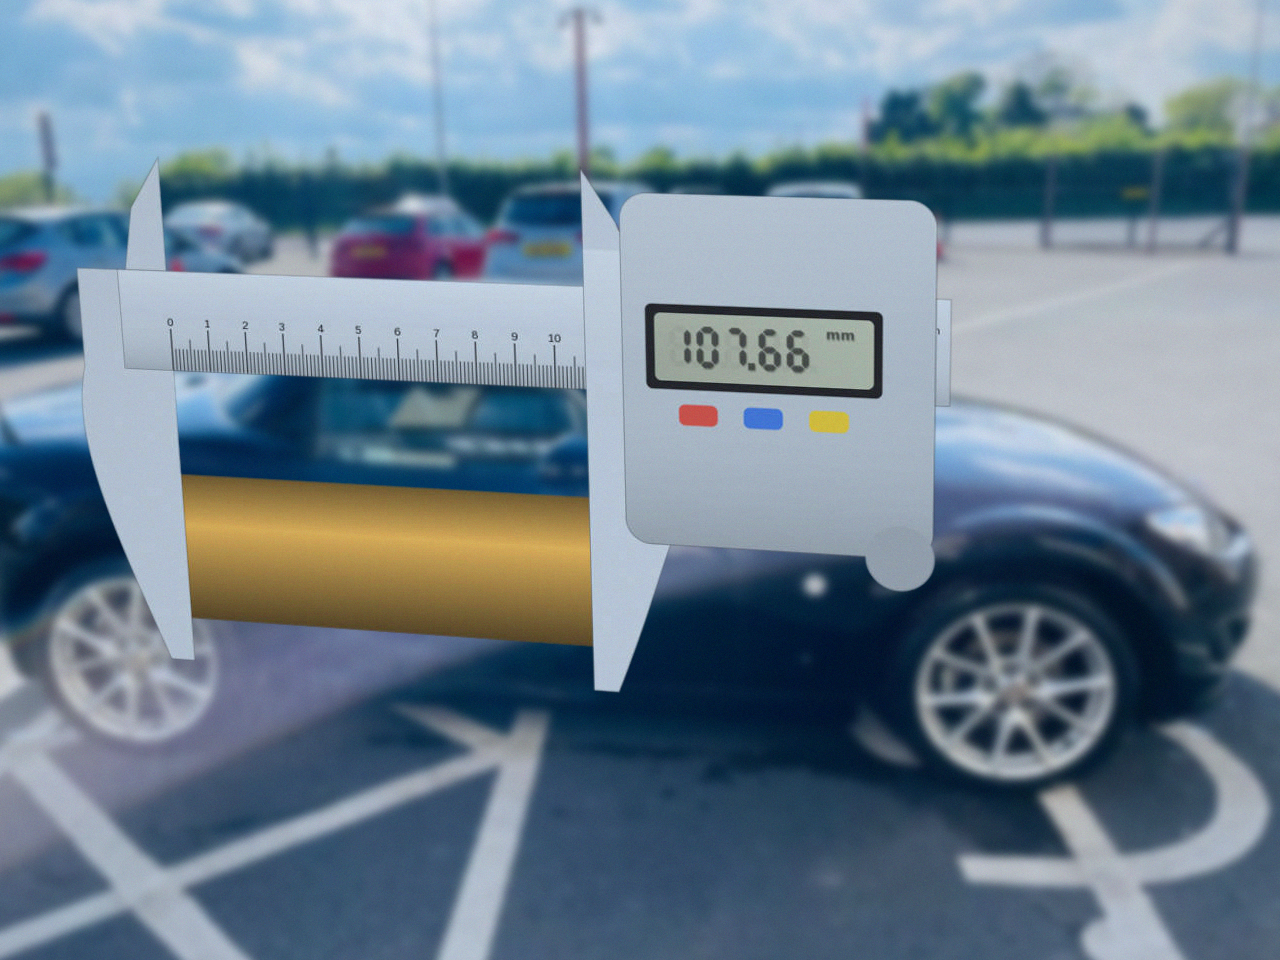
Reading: 107.66 mm
